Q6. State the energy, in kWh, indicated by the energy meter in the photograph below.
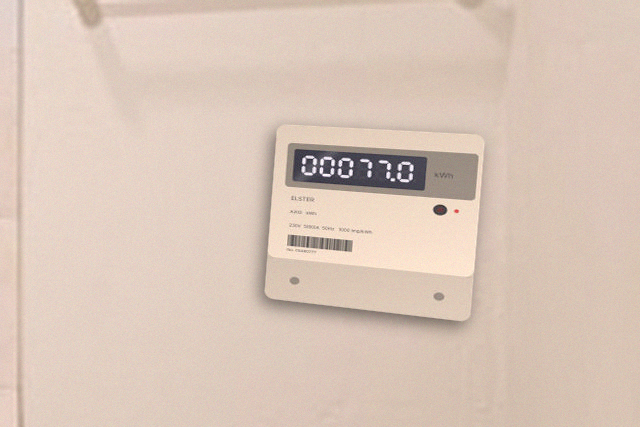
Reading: 77.0 kWh
